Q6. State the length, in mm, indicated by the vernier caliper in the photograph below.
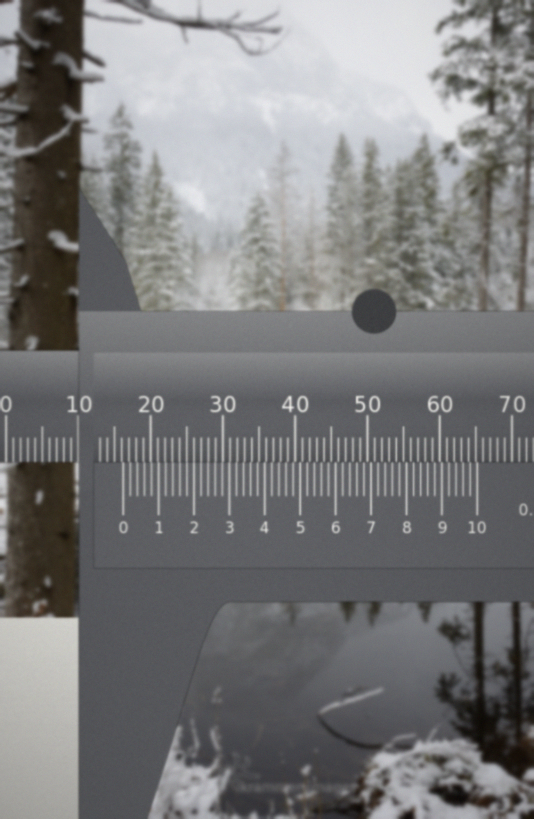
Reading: 16.2 mm
